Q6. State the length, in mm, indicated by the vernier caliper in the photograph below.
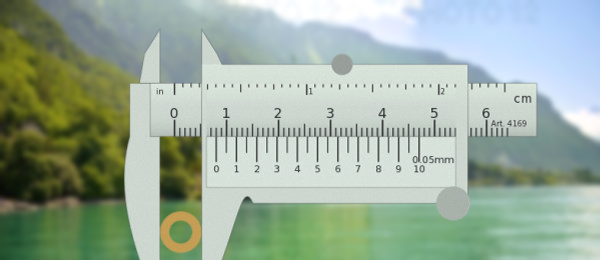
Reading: 8.0 mm
